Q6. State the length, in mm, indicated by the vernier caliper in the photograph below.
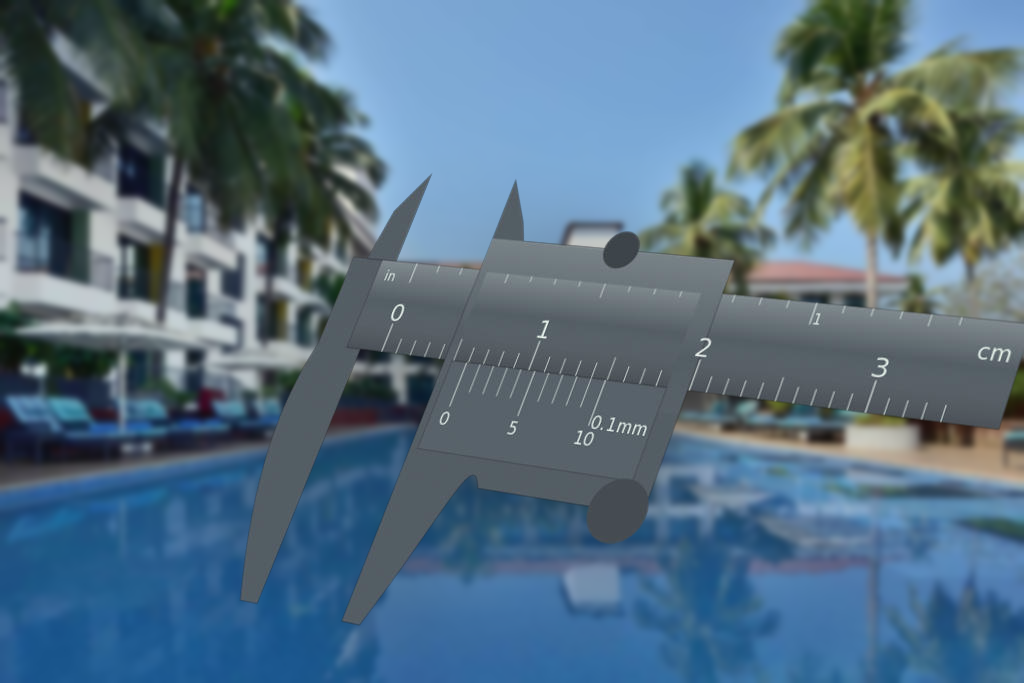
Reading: 5.9 mm
